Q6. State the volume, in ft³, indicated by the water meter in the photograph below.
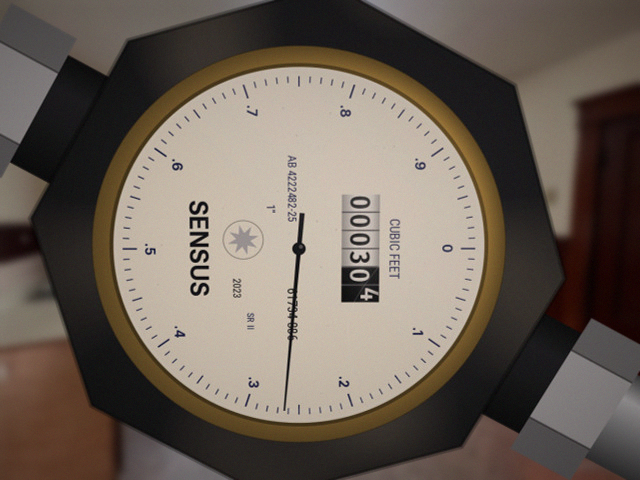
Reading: 304.26 ft³
